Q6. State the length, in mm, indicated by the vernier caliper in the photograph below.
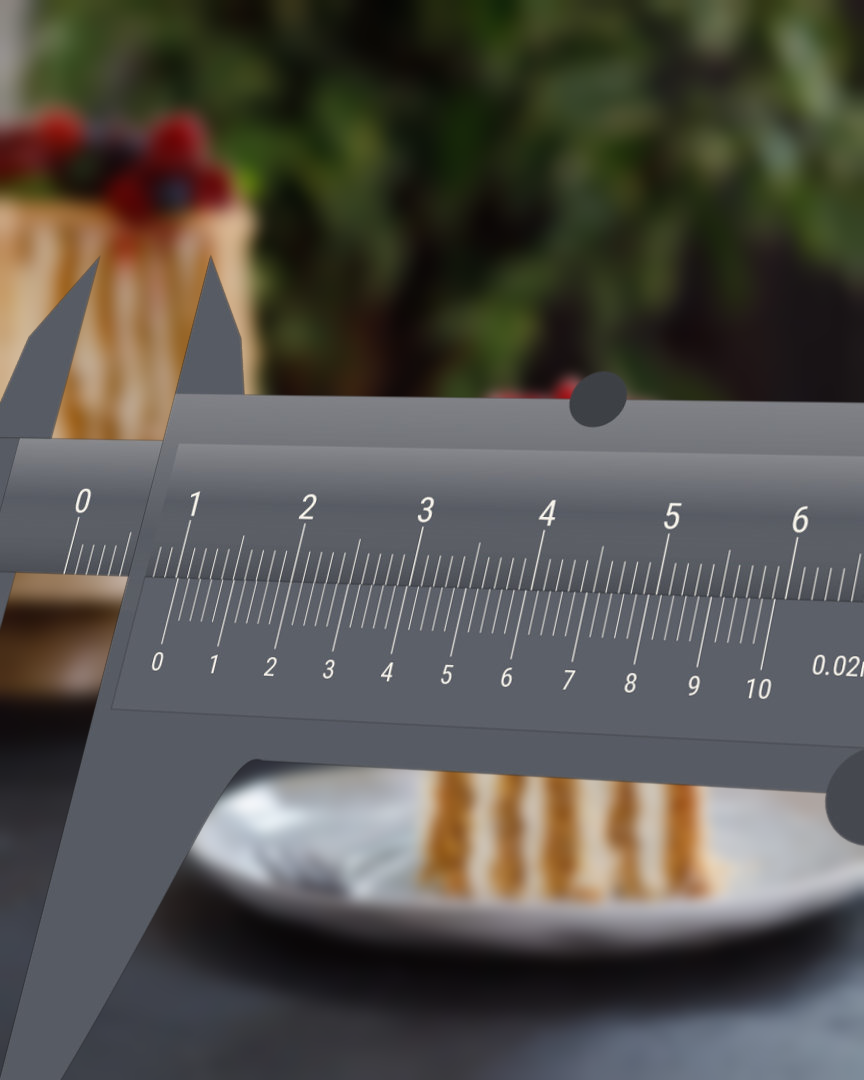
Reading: 10.2 mm
